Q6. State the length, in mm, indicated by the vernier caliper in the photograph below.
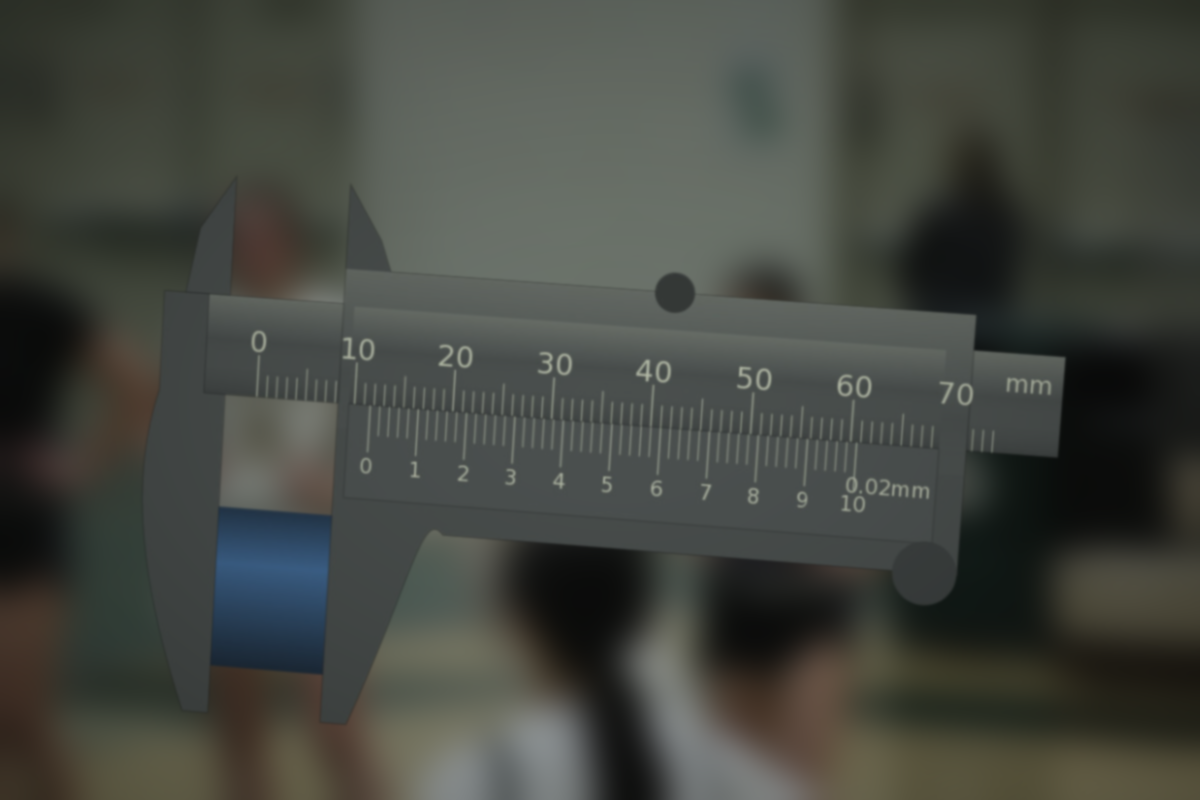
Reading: 11.6 mm
